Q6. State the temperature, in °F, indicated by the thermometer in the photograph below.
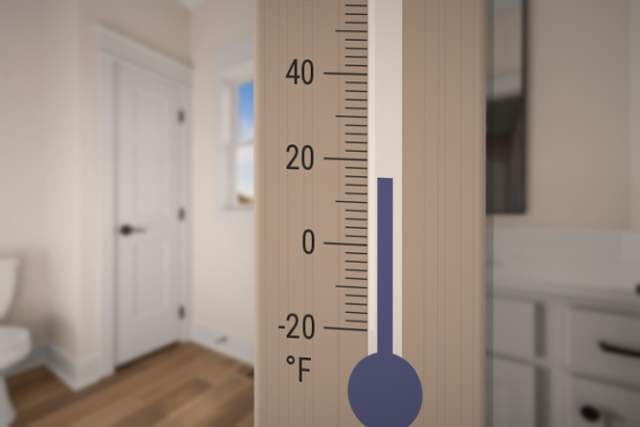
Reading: 16 °F
